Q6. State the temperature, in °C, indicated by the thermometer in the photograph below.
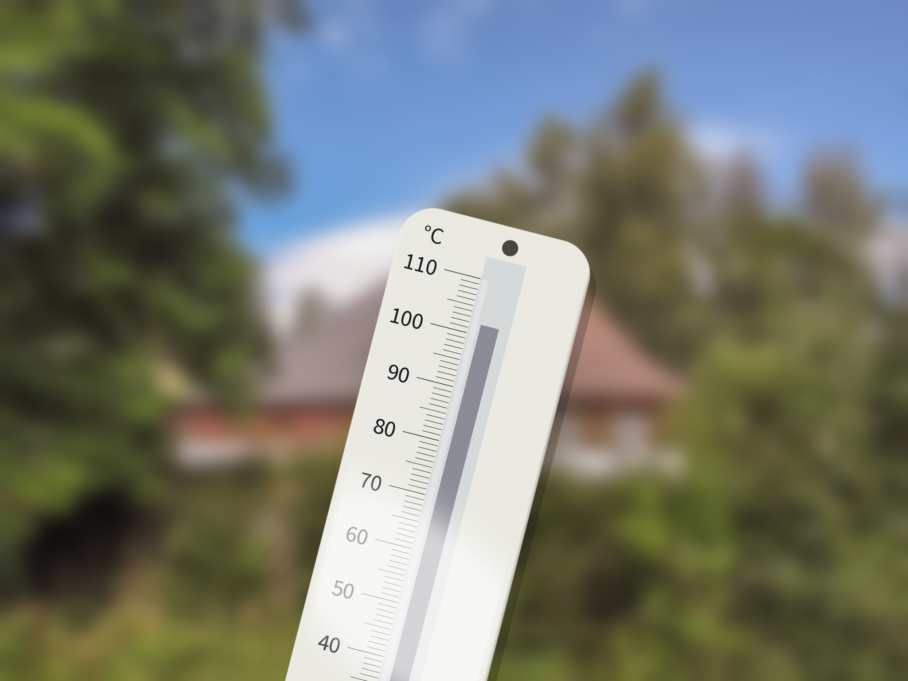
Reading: 102 °C
